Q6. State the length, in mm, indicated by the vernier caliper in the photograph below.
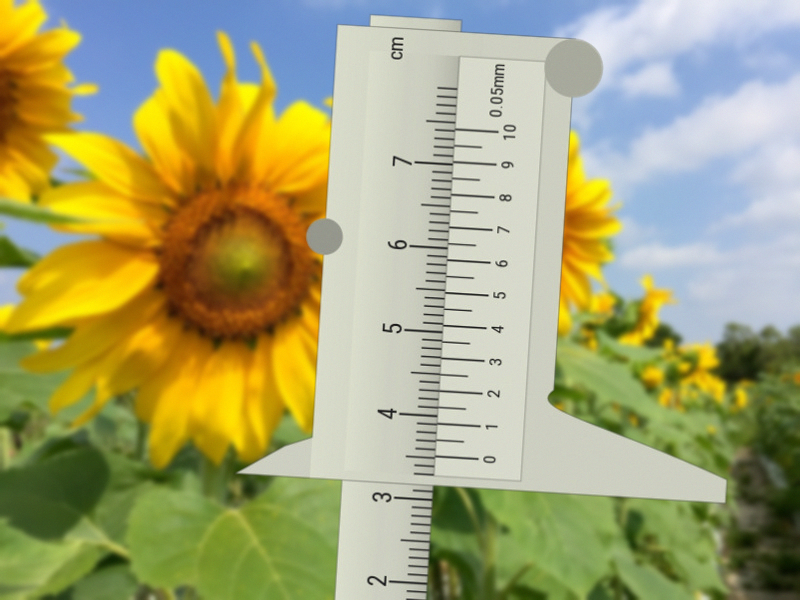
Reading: 35.2 mm
